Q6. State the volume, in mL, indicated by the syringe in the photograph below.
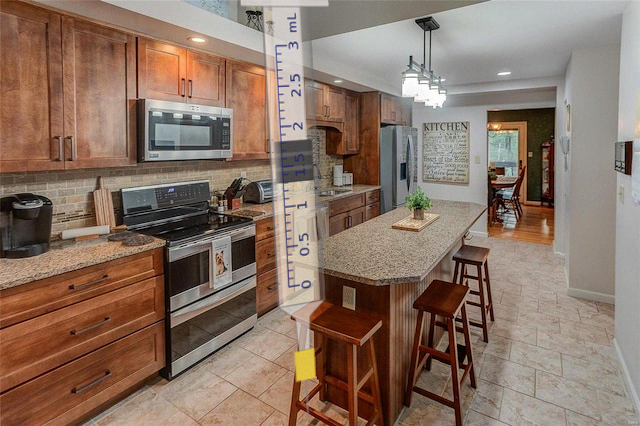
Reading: 1.3 mL
